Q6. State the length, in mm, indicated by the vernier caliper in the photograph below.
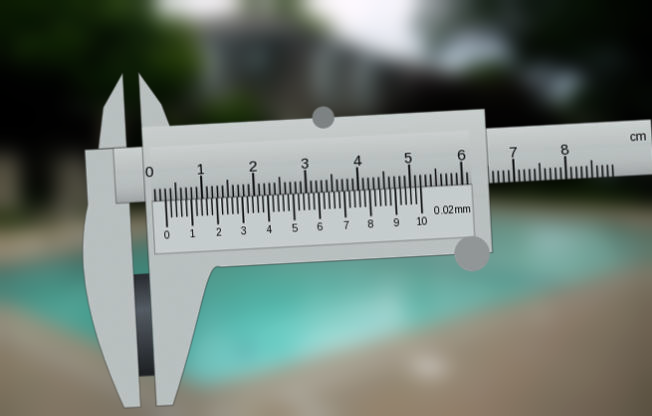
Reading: 3.0 mm
